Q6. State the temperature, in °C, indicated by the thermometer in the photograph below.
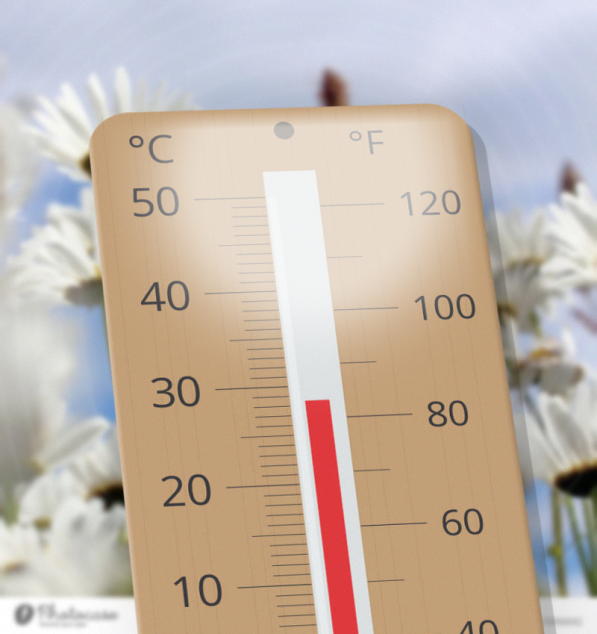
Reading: 28.5 °C
